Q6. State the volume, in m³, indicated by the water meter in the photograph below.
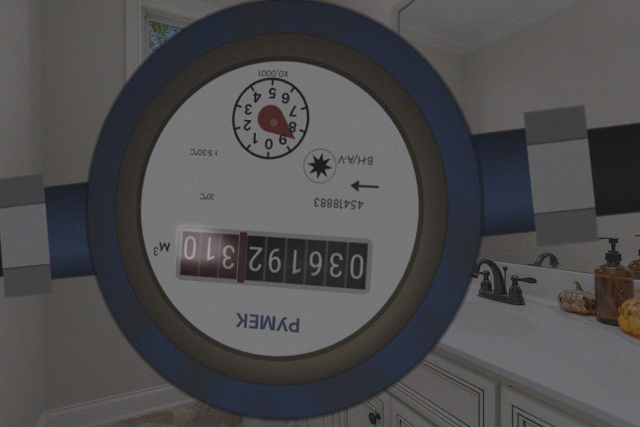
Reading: 36192.3098 m³
